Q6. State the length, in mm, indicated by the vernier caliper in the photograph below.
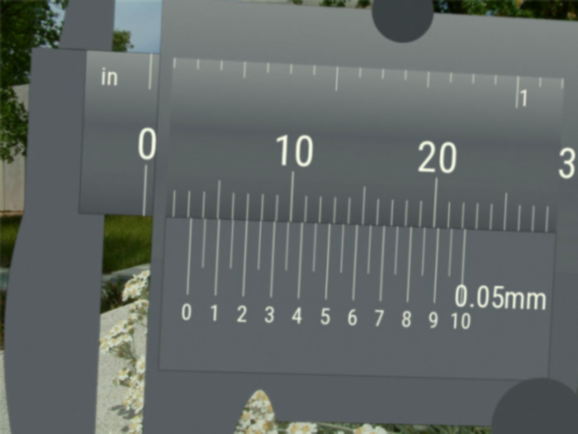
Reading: 3.2 mm
